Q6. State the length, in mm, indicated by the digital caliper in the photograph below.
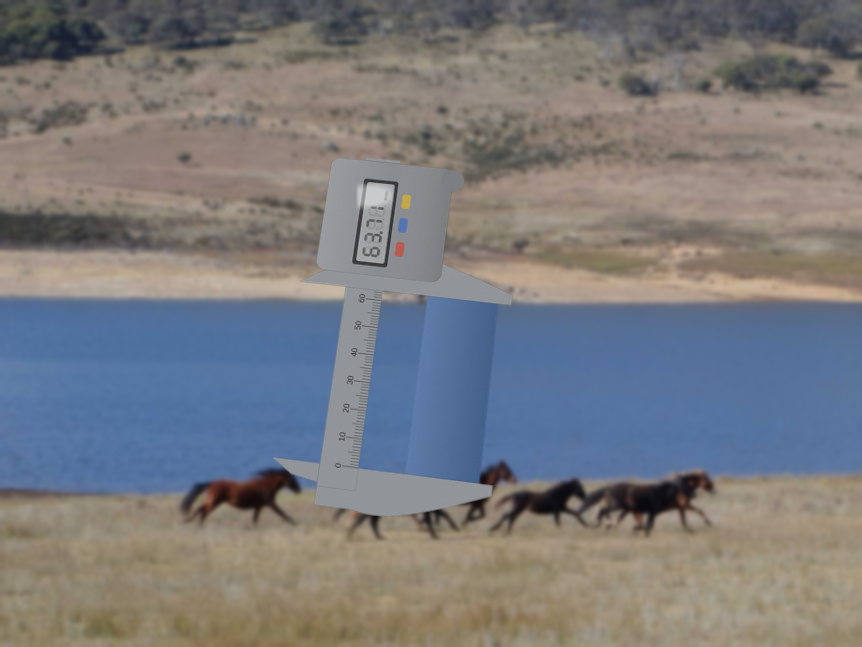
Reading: 63.71 mm
